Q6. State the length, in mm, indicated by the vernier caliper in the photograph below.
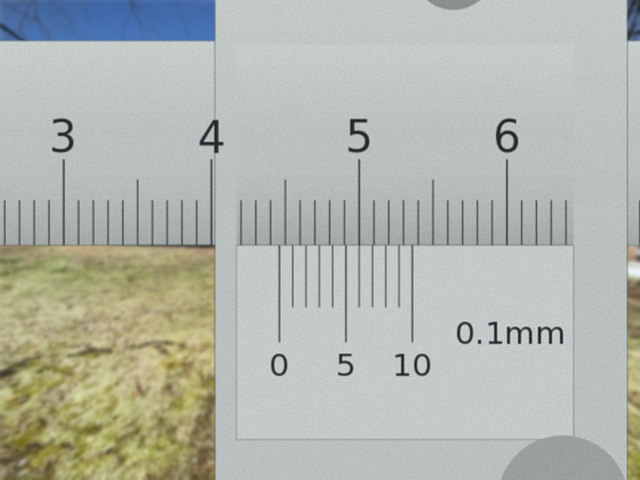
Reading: 44.6 mm
